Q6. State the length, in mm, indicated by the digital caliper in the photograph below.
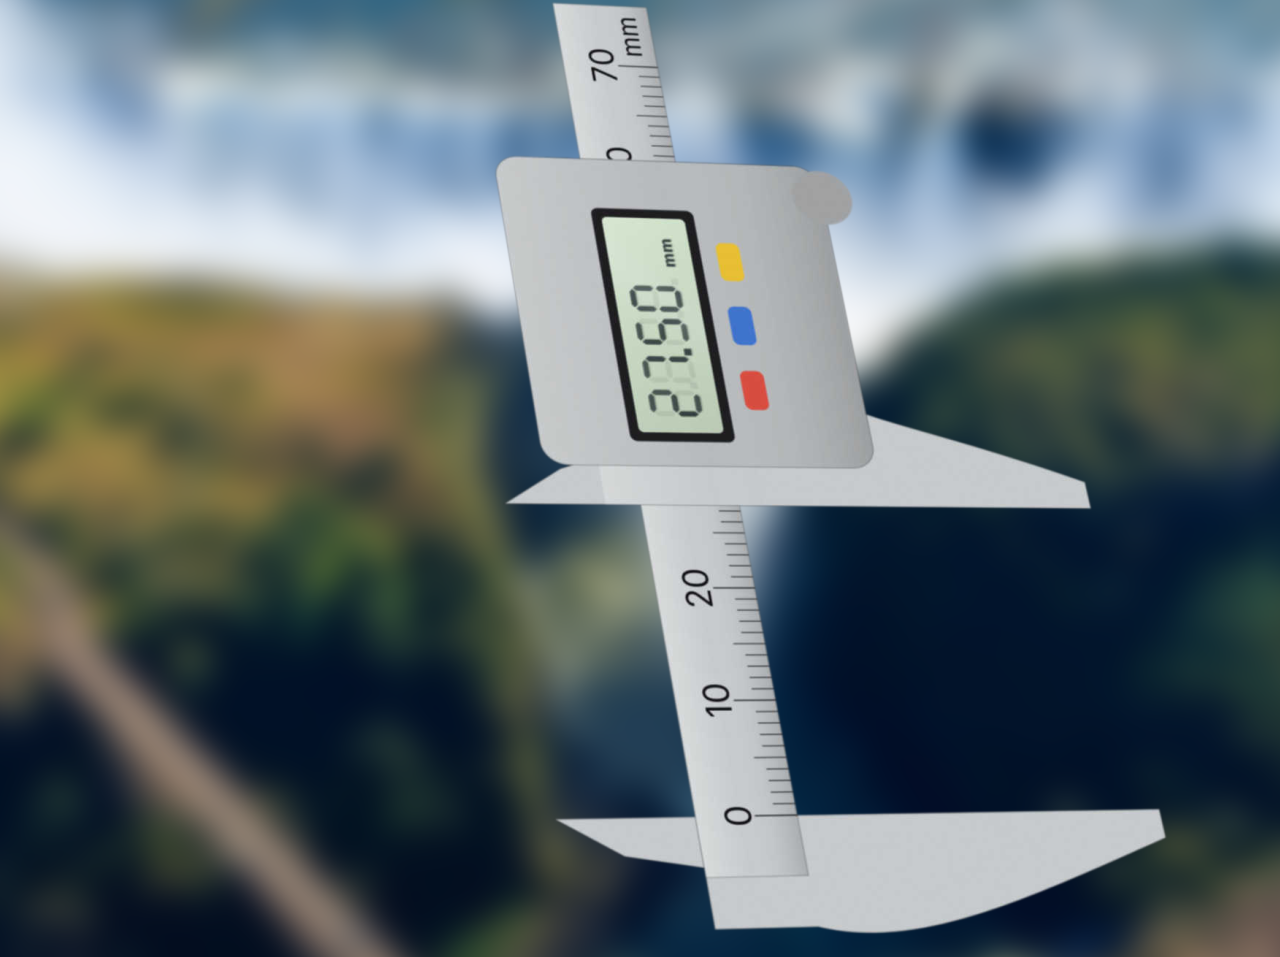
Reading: 27.50 mm
